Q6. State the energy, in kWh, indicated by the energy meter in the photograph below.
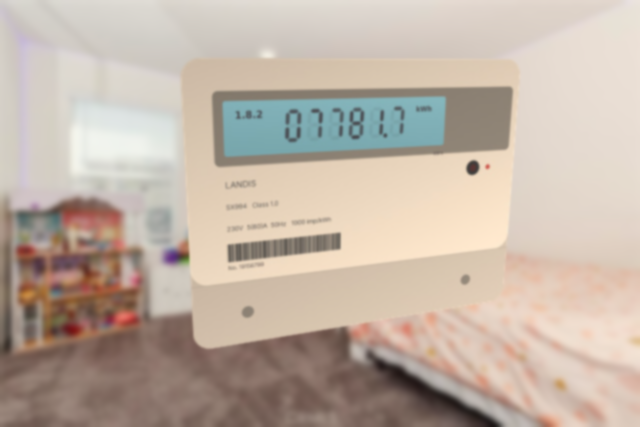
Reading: 7781.7 kWh
